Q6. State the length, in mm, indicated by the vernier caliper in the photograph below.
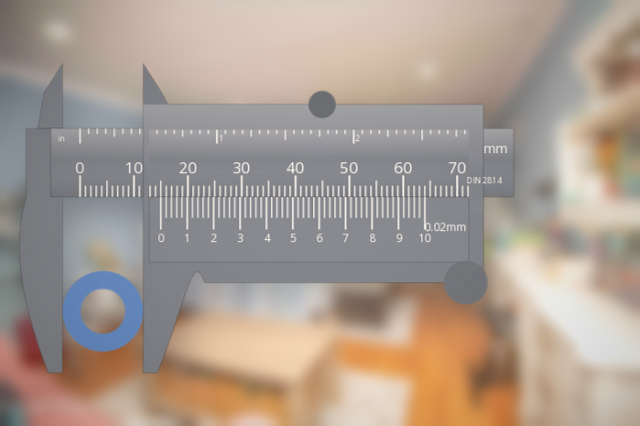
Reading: 15.0 mm
